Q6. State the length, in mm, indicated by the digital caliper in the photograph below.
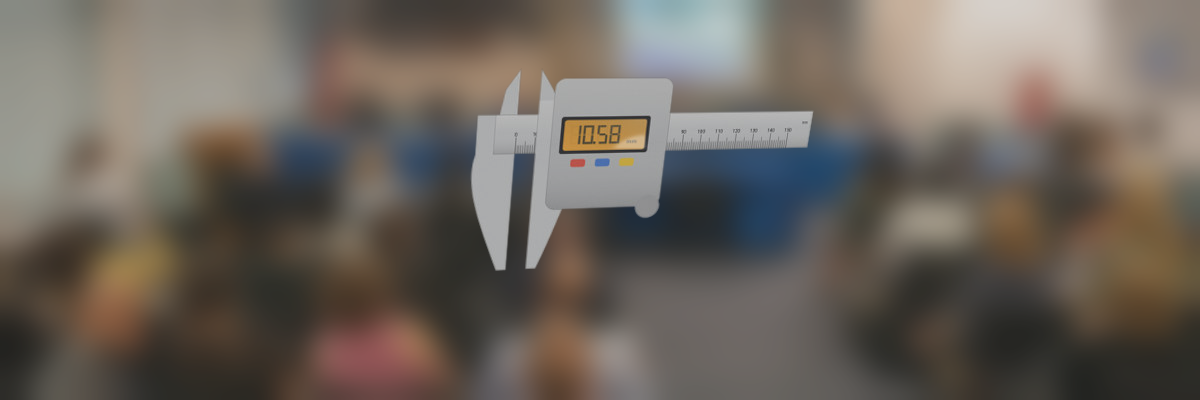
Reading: 10.58 mm
